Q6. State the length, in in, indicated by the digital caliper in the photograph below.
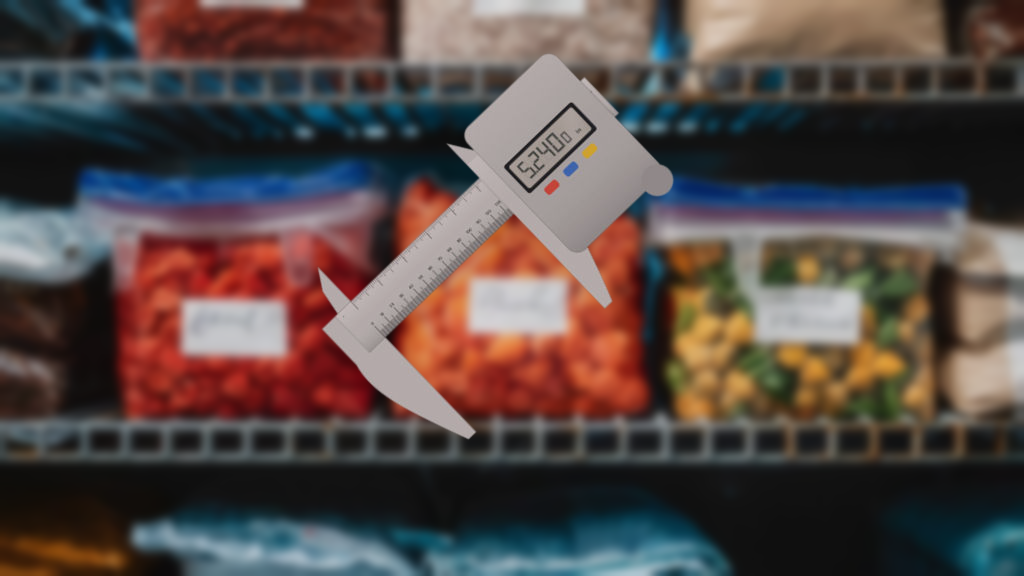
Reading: 5.2400 in
